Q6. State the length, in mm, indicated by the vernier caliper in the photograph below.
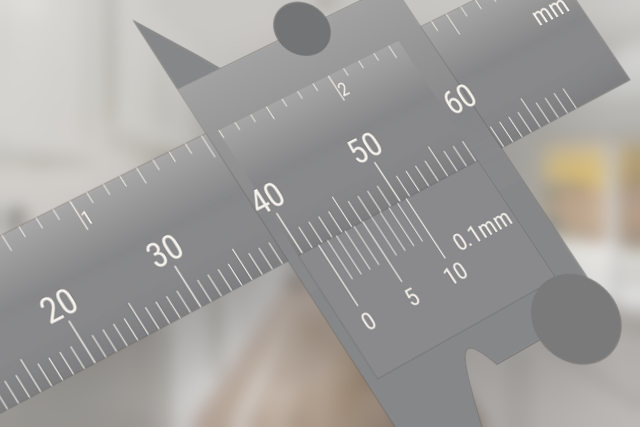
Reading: 41.6 mm
